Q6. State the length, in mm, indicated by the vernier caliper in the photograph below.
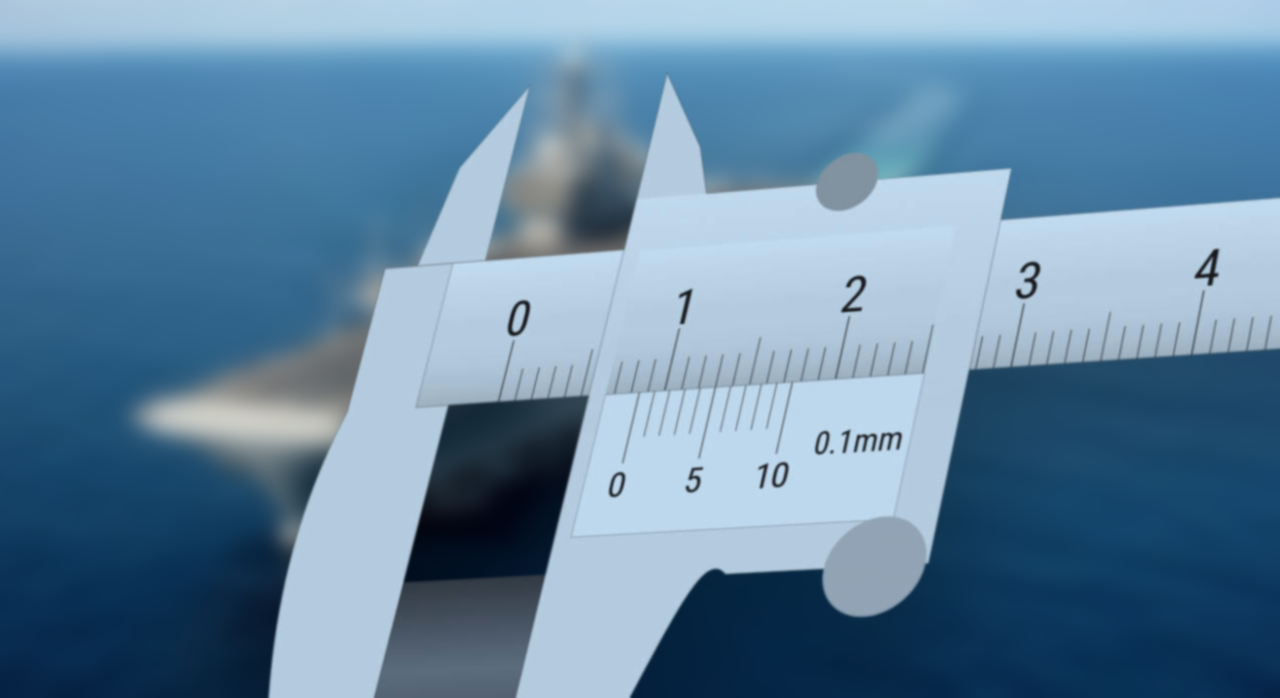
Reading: 8.5 mm
